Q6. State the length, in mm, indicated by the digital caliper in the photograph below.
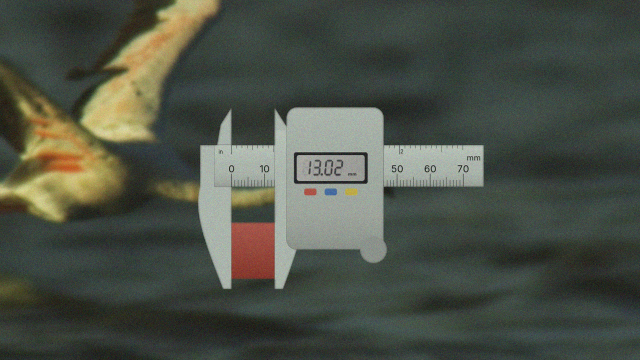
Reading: 13.02 mm
